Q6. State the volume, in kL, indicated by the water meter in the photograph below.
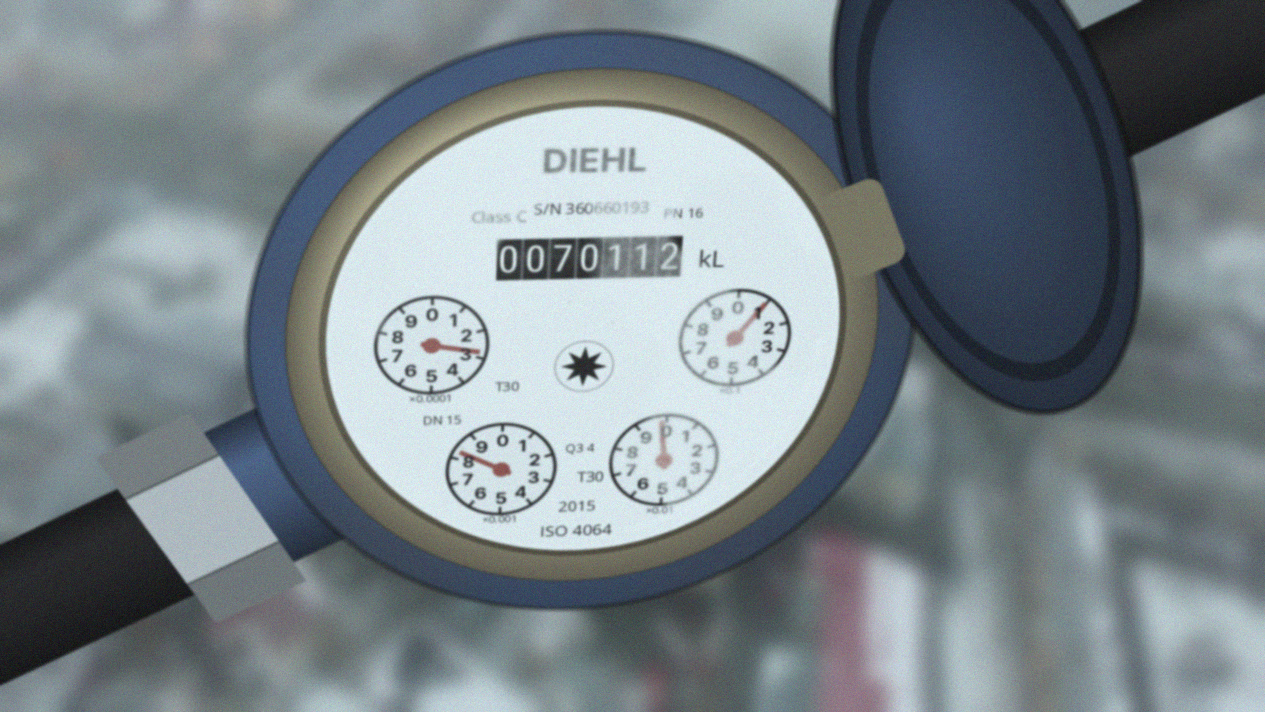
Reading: 70112.0982 kL
